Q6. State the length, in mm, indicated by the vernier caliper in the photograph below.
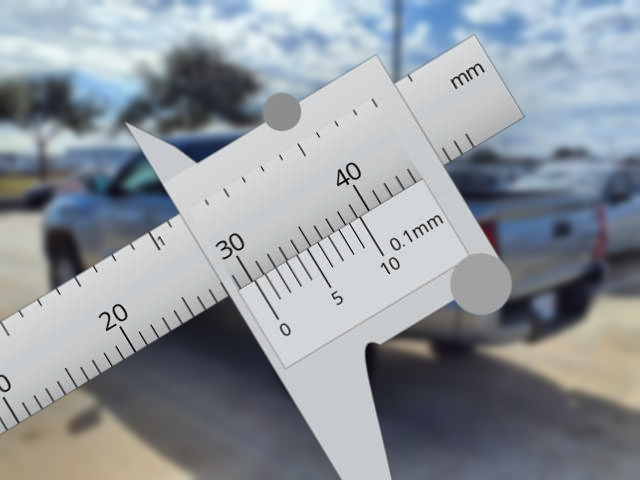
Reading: 30.2 mm
